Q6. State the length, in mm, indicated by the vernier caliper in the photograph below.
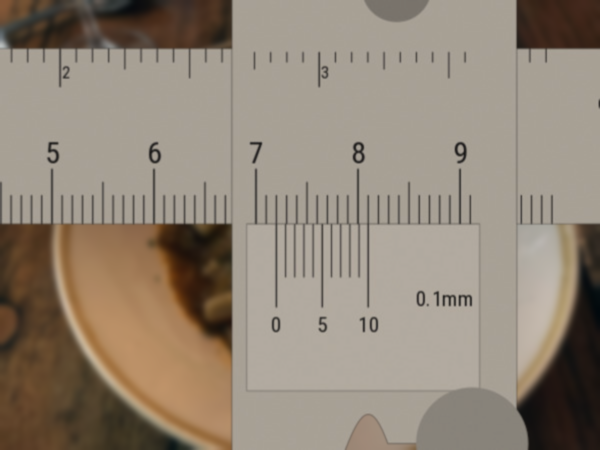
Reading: 72.0 mm
